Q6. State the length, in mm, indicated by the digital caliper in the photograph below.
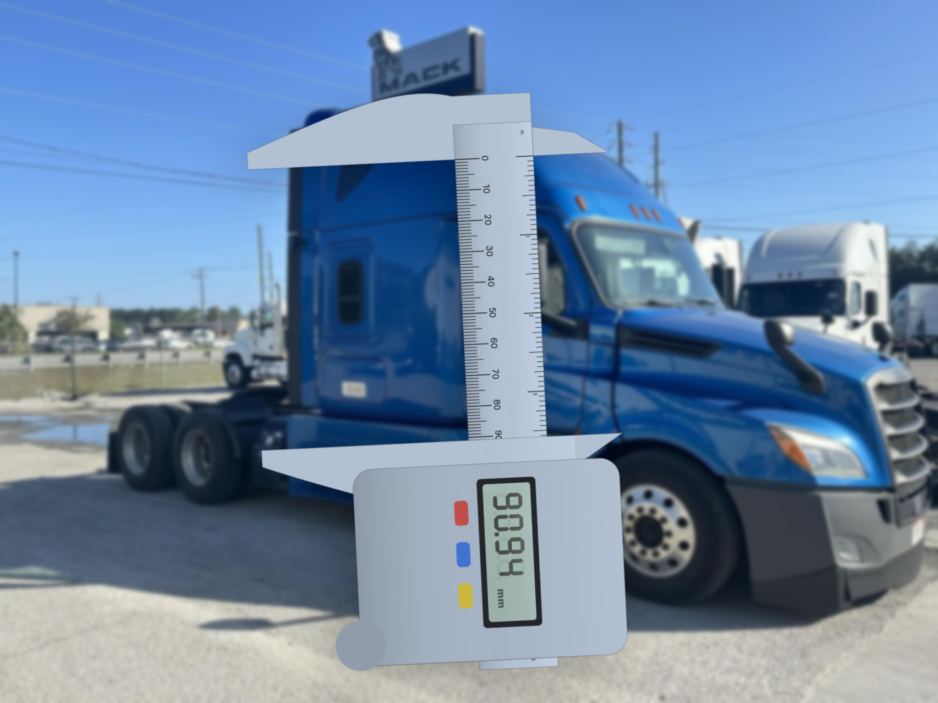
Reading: 90.94 mm
